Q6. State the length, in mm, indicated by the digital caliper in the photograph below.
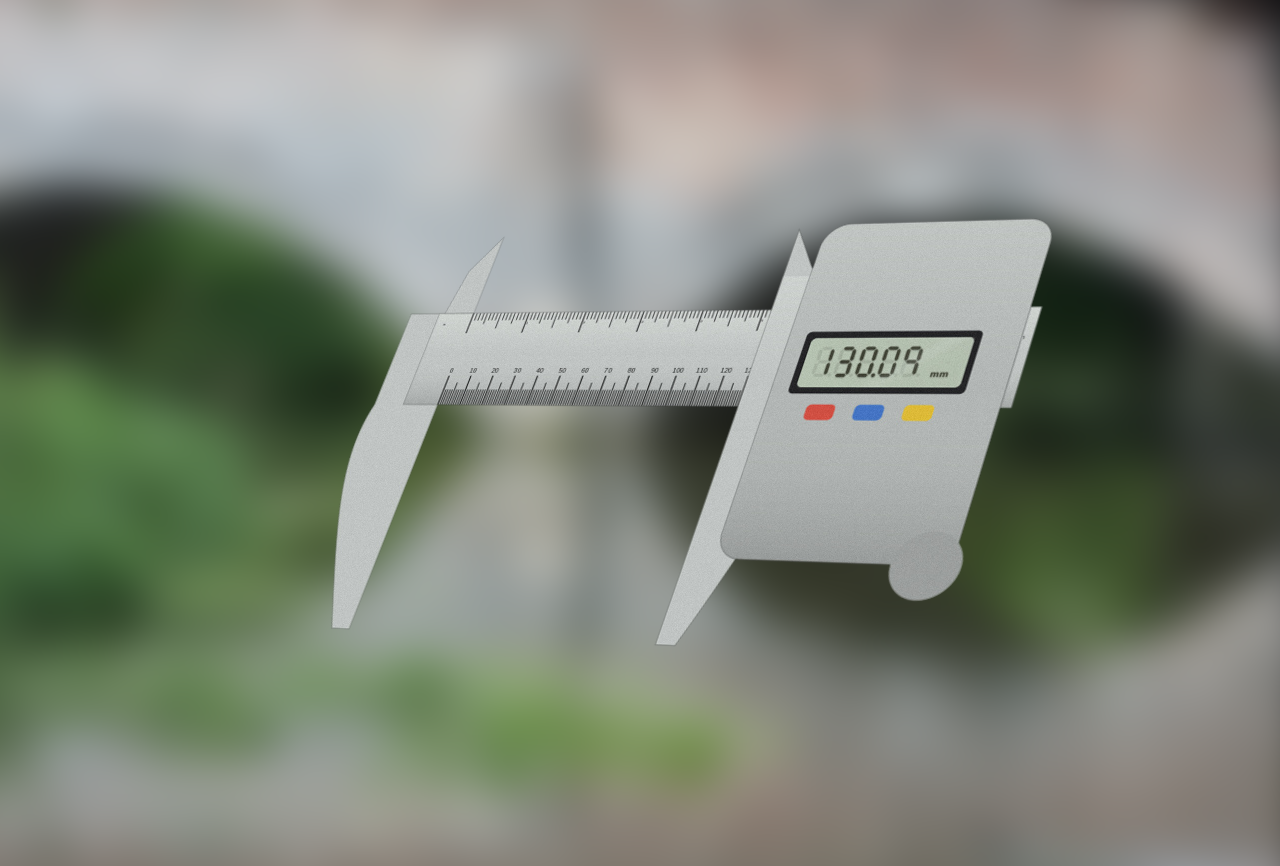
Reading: 130.09 mm
